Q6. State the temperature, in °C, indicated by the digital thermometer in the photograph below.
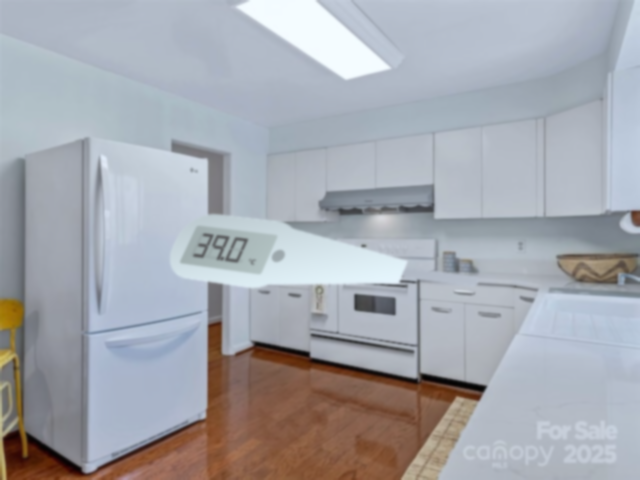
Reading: 39.0 °C
